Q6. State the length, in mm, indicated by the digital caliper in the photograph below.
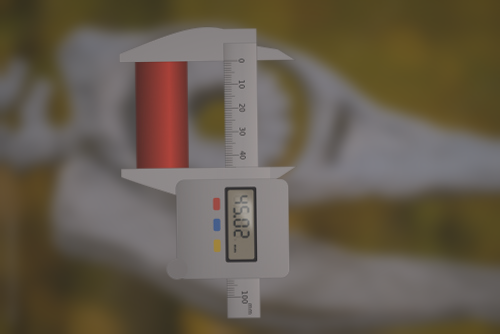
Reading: 45.02 mm
